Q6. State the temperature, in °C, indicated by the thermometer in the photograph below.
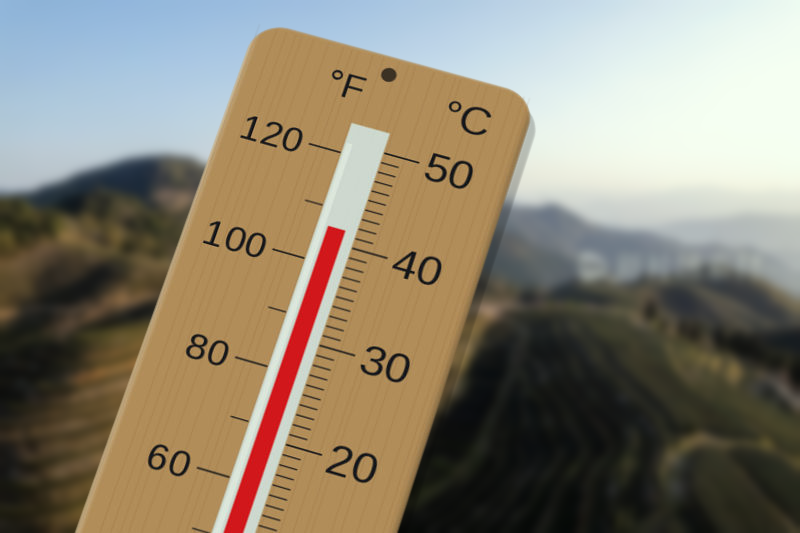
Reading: 41.5 °C
